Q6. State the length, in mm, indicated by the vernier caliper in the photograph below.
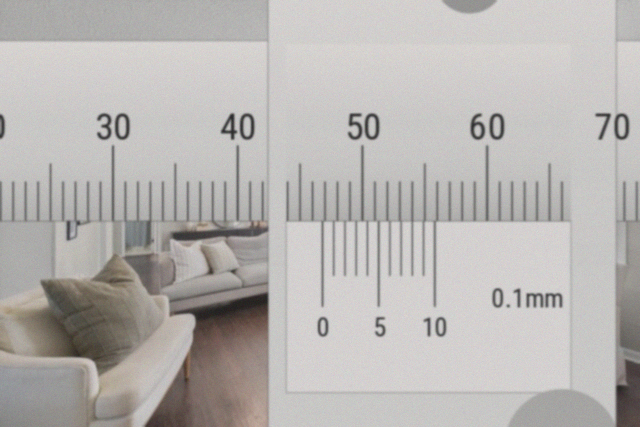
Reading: 46.8 mm
